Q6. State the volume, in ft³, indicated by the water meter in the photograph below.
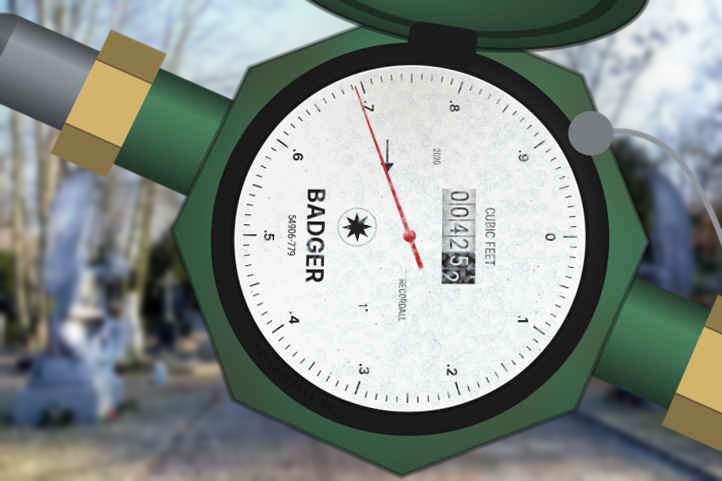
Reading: 4251.69 ft³
